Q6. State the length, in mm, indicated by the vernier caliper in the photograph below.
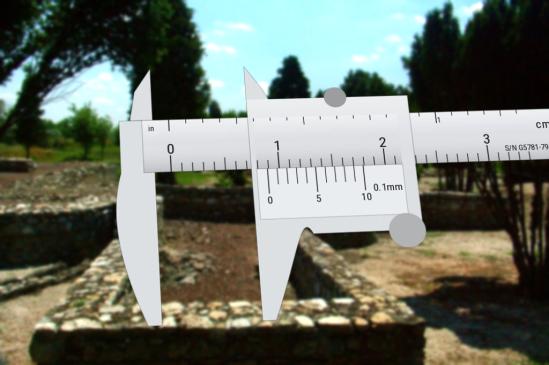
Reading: 8.9 mm
